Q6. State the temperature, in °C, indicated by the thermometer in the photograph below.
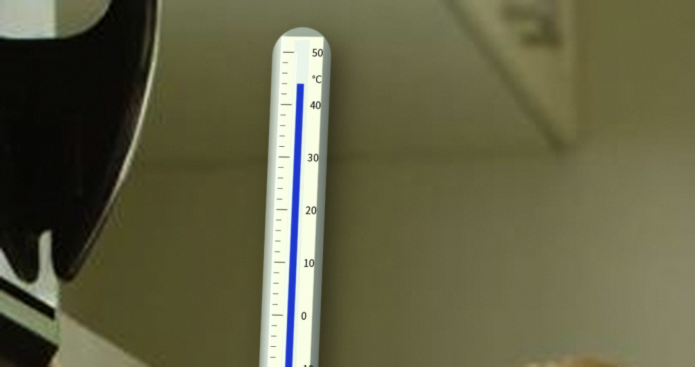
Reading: 44 °C
